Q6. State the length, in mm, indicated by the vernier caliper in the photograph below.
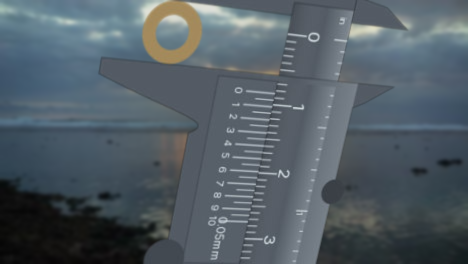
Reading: 8.4 mm
